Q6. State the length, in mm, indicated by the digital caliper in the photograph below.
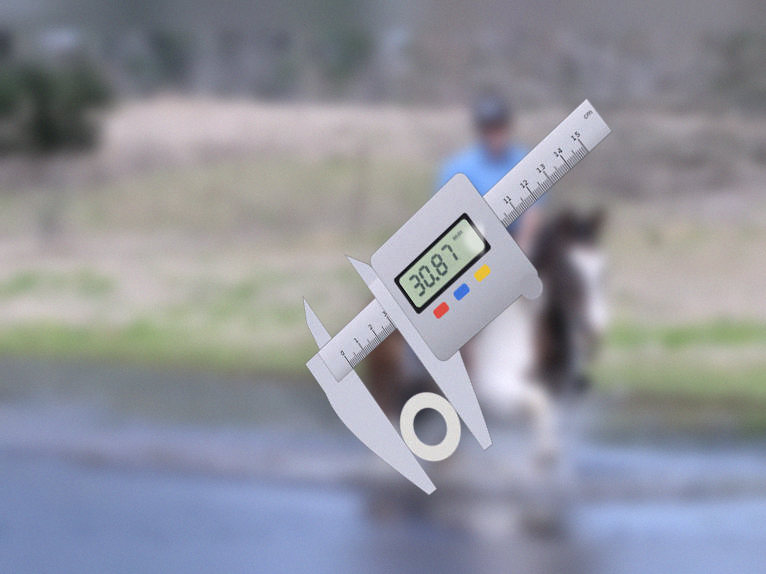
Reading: 30.87 mm
